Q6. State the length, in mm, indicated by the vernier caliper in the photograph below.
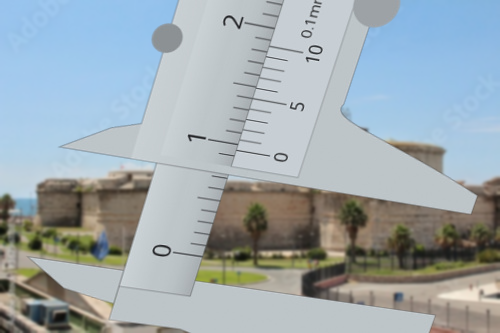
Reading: 9.5 mm
